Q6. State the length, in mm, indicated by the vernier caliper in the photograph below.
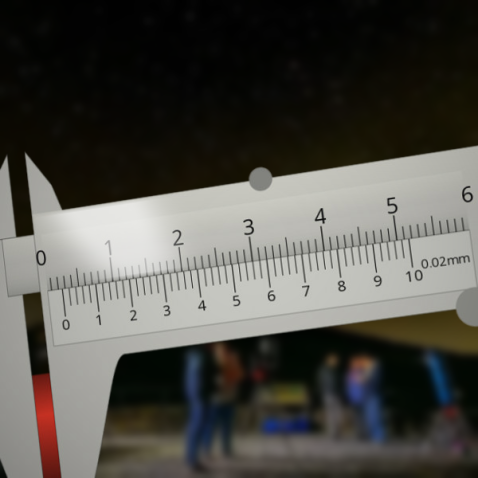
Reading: 2.6 mm
